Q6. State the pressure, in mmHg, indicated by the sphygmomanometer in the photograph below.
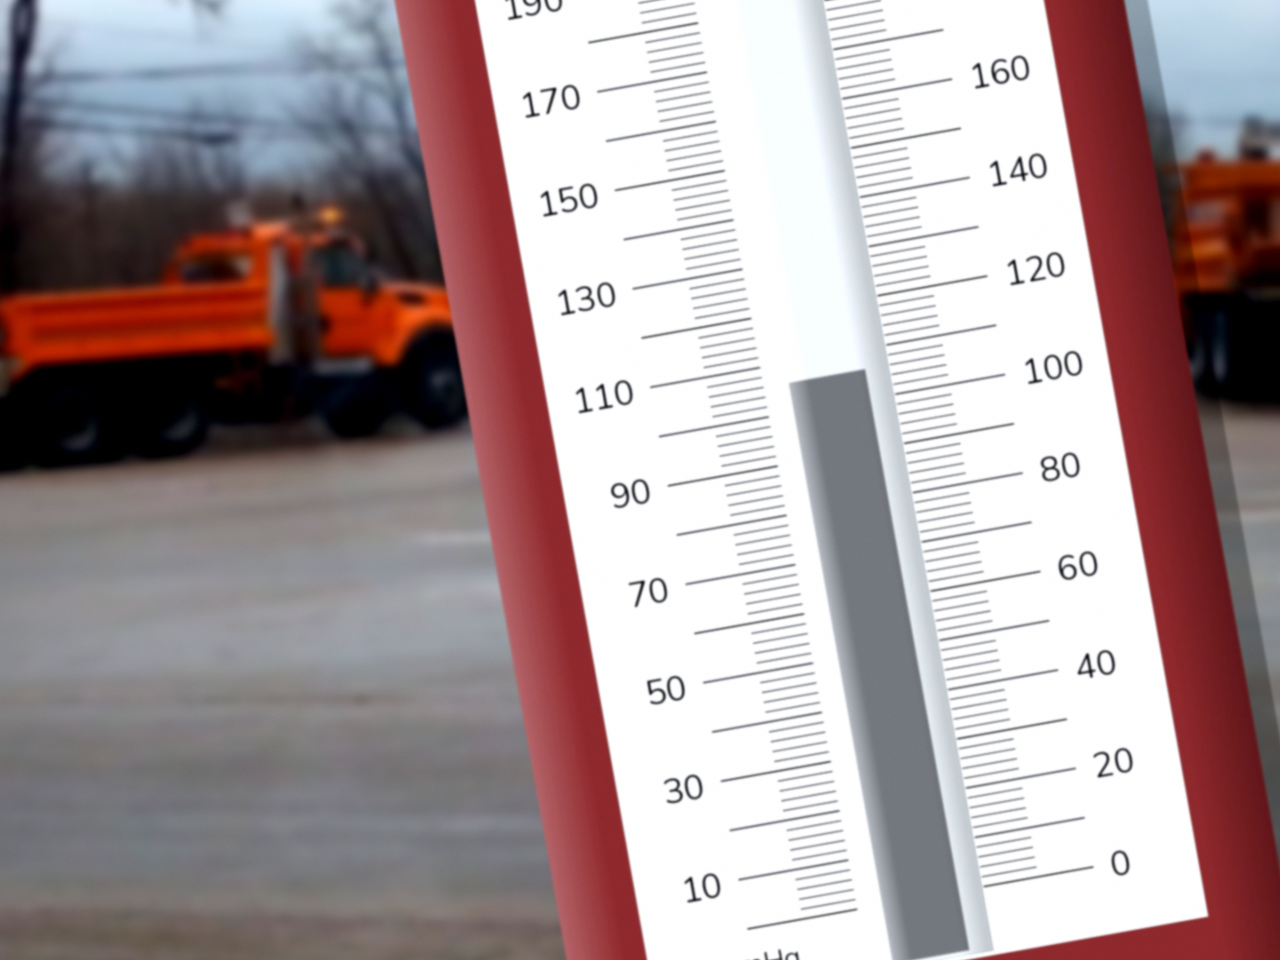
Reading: 106 mmHg
